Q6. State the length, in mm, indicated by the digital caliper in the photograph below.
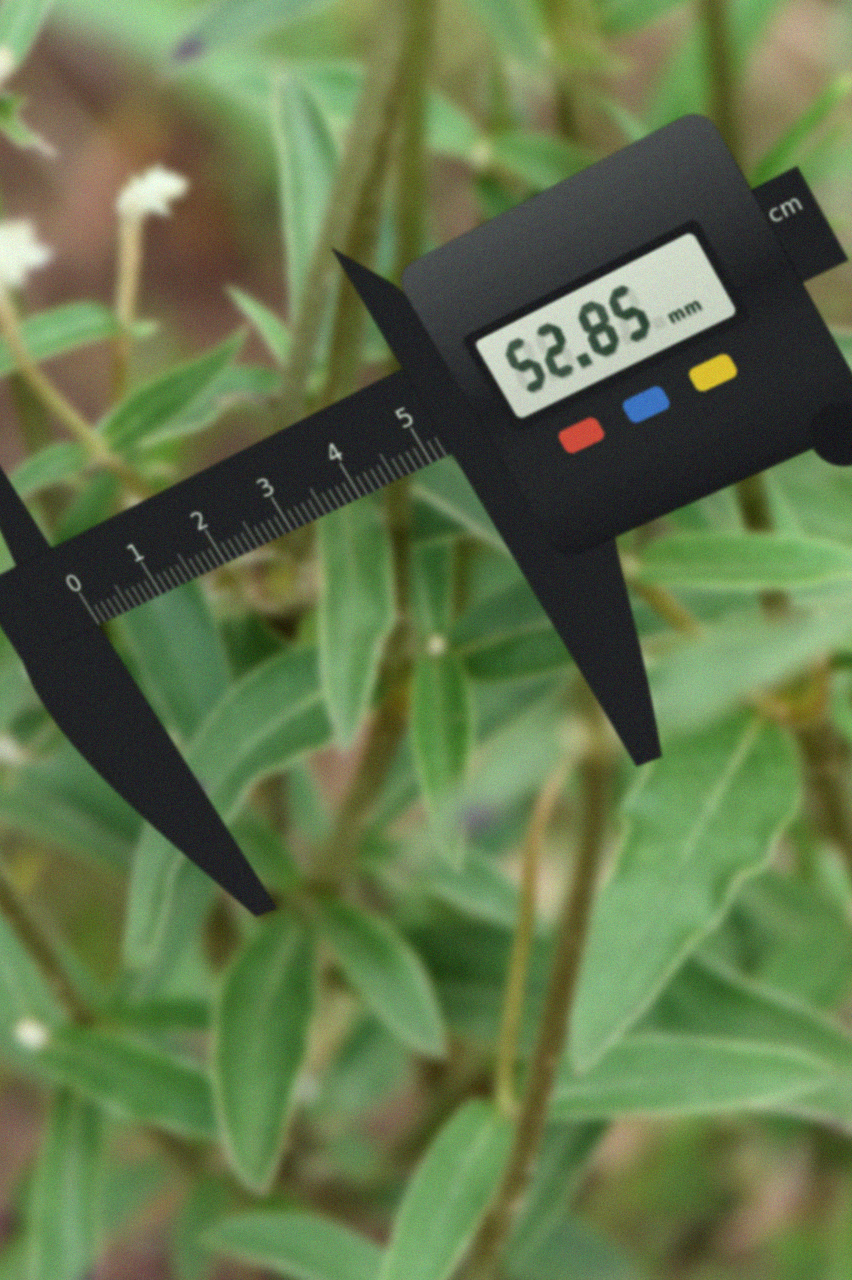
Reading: 52.85 mm
